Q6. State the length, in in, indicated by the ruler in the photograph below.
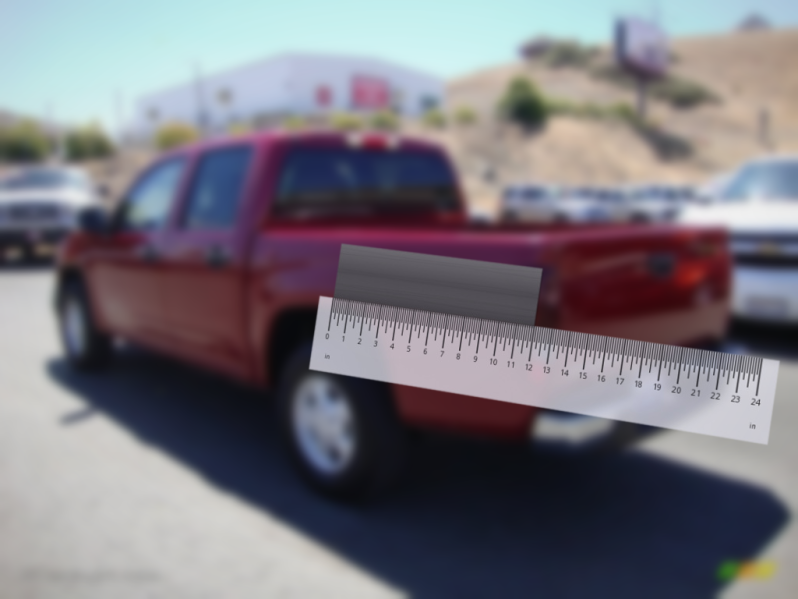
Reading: 12 in
